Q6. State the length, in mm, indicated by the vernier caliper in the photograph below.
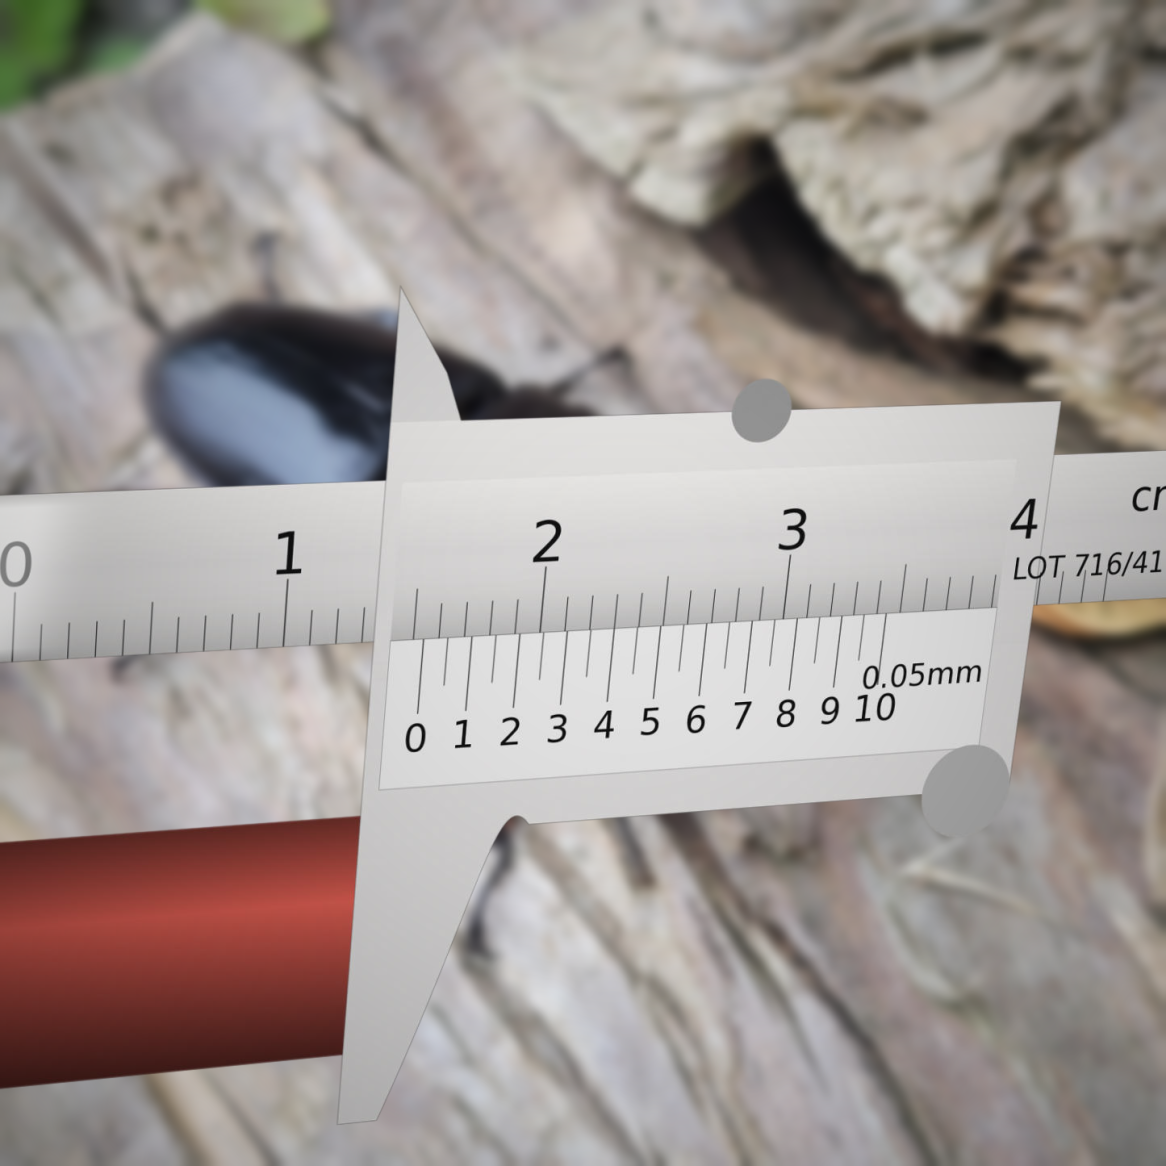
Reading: 15.40 mm
